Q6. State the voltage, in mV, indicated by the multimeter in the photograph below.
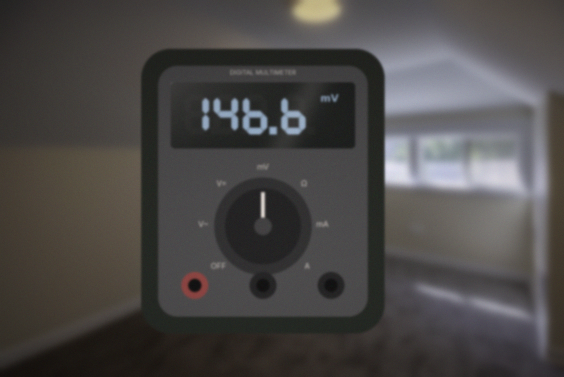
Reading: 146.6 mV
